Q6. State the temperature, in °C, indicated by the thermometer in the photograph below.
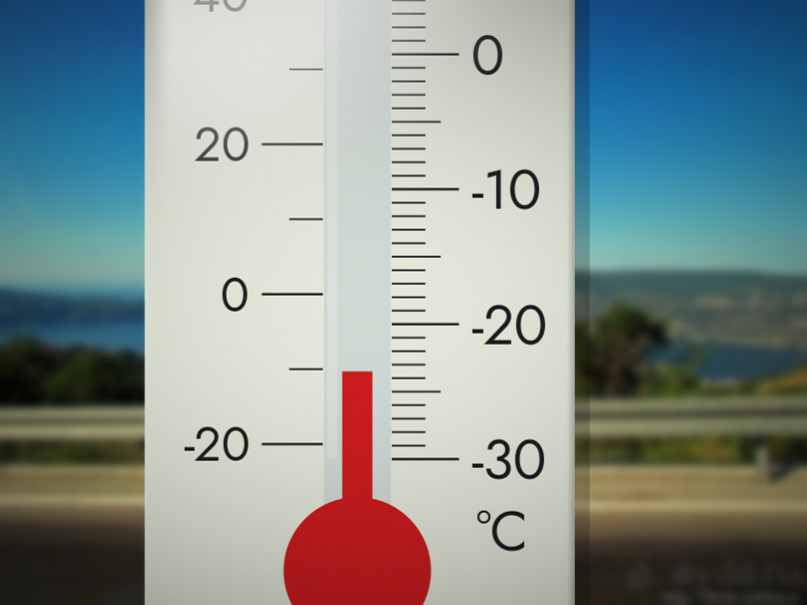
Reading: -23.5 °C
